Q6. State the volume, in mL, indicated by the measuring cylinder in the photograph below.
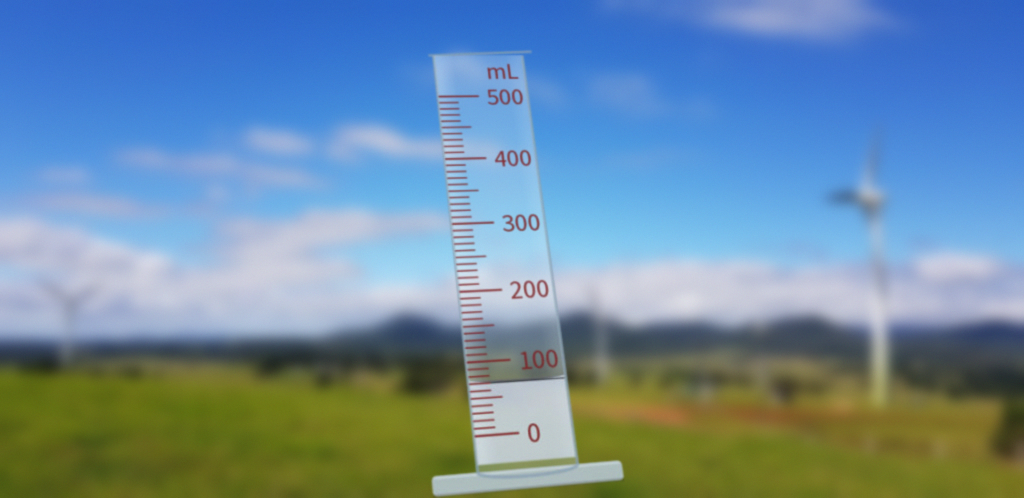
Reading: 70 mL
